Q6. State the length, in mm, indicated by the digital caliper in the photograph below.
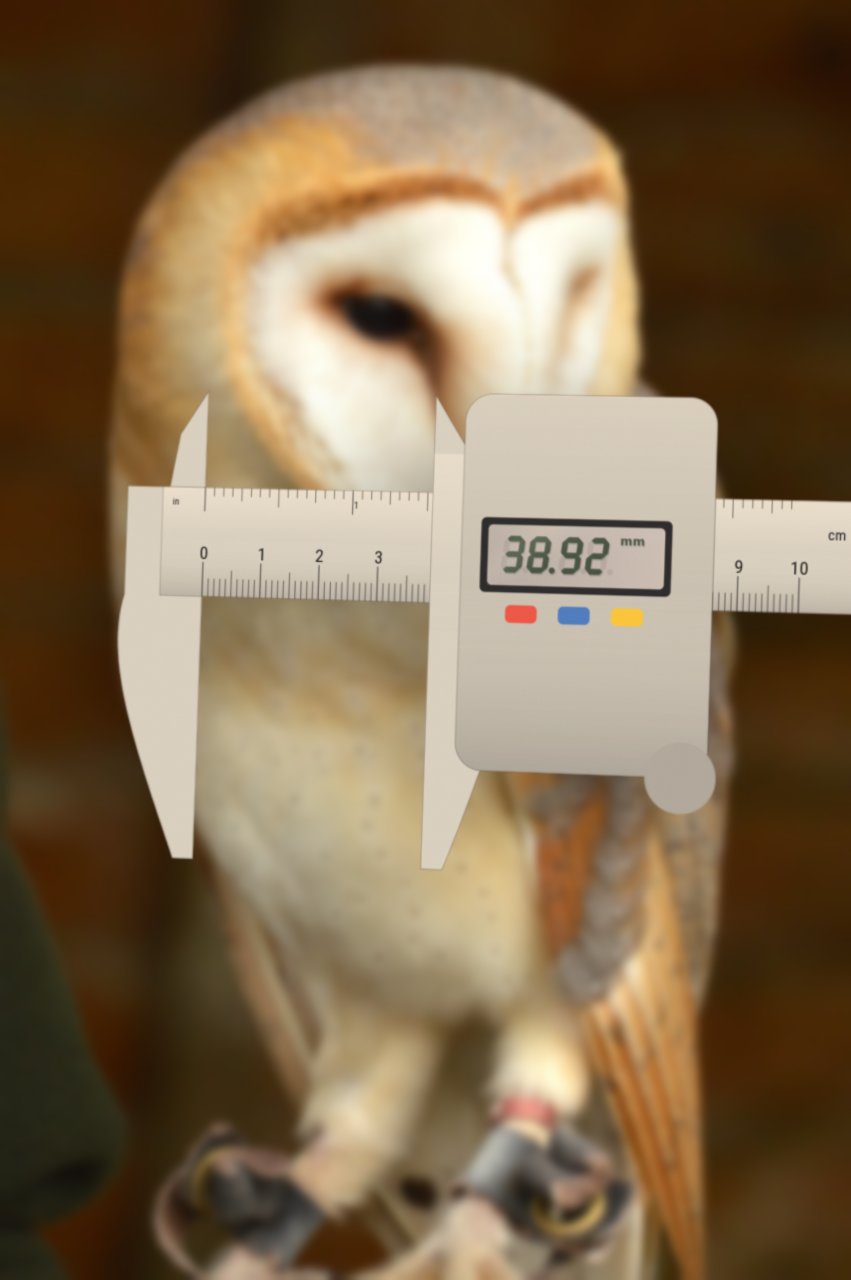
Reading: 38.92 mm
